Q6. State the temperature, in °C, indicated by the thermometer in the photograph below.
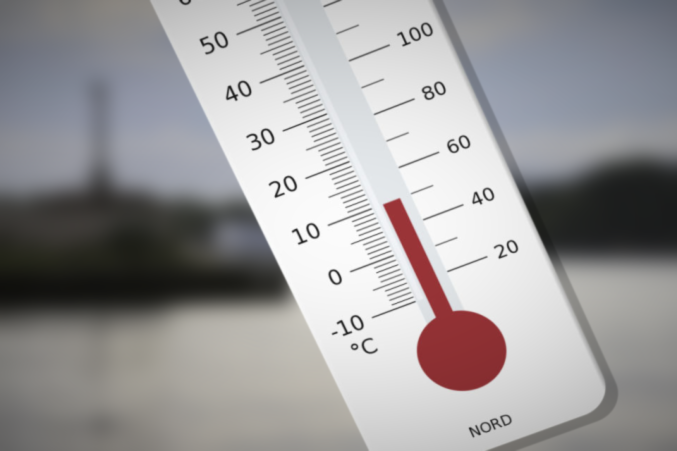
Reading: 10 °C
